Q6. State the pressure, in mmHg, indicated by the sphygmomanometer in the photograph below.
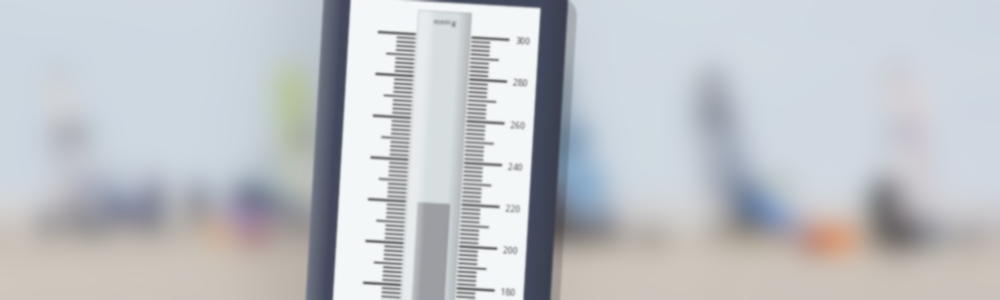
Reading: 220 mmHg
